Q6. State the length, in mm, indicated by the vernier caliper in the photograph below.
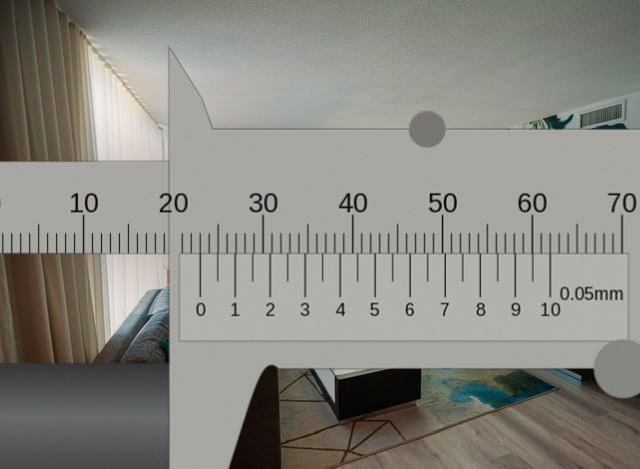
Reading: 23.0 mm
